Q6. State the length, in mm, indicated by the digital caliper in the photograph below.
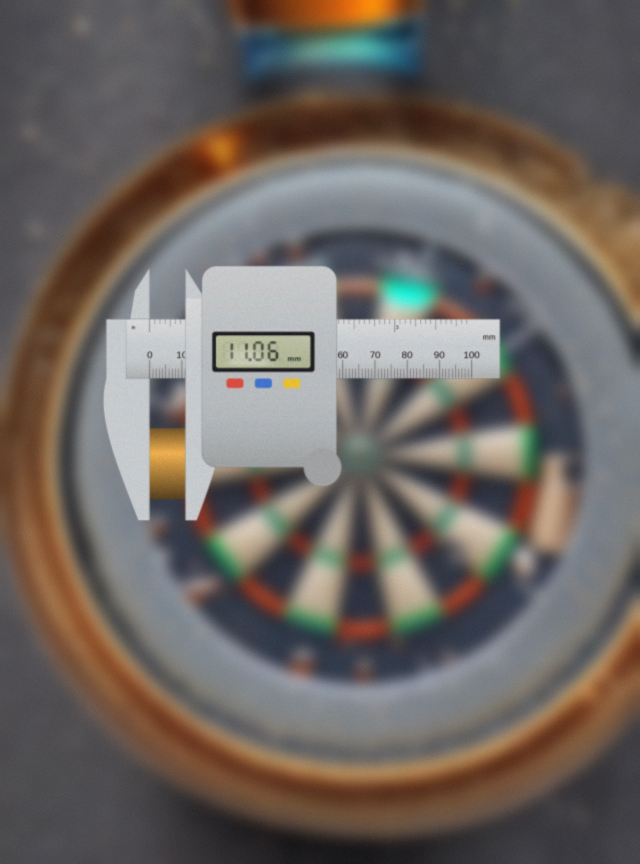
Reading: 11.06 mm
